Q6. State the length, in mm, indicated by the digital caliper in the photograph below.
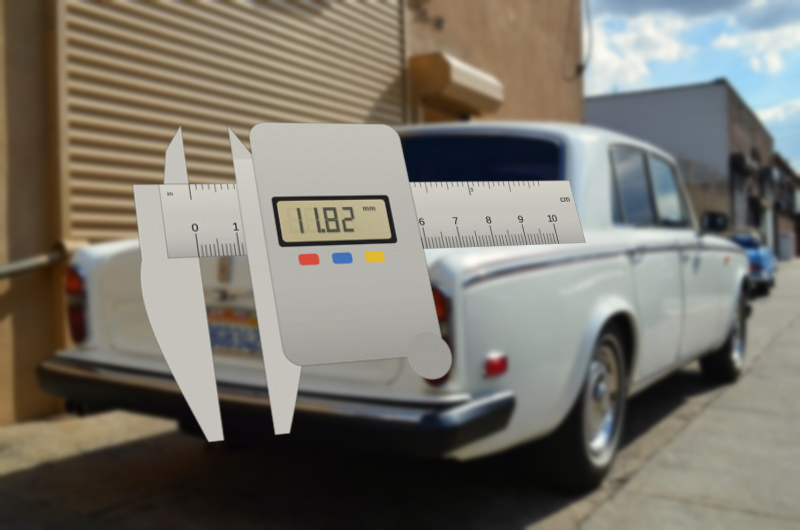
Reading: 11.82 mm
